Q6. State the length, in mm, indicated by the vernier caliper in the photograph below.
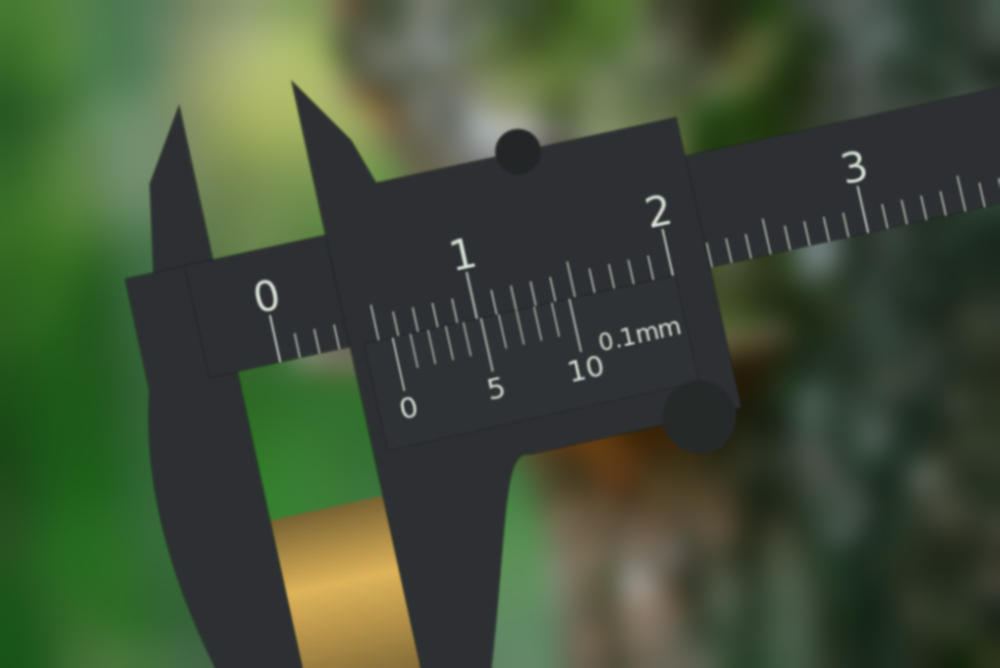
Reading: 5.7 mm
